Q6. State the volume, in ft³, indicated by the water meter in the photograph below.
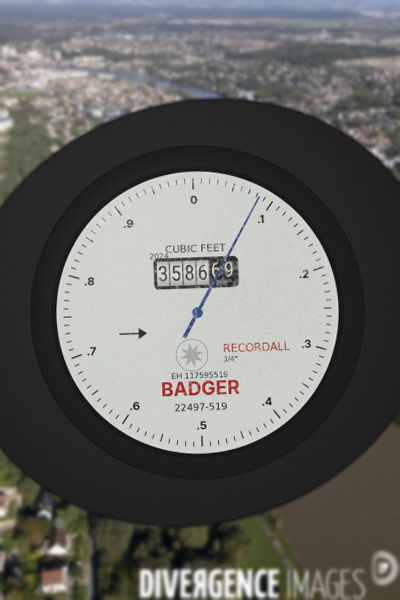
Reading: 358669.08 ft³
